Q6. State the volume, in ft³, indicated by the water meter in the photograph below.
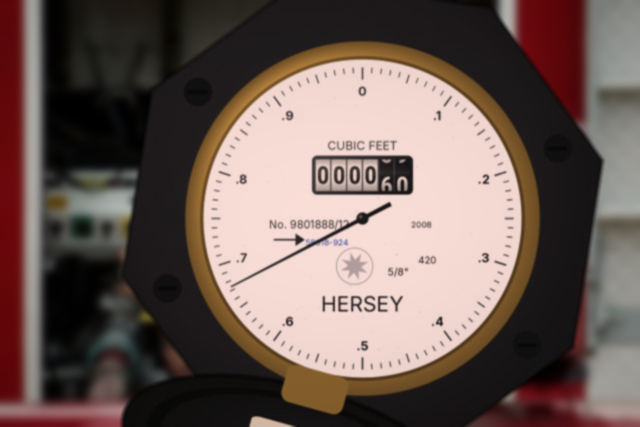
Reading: 59.67 ft³
